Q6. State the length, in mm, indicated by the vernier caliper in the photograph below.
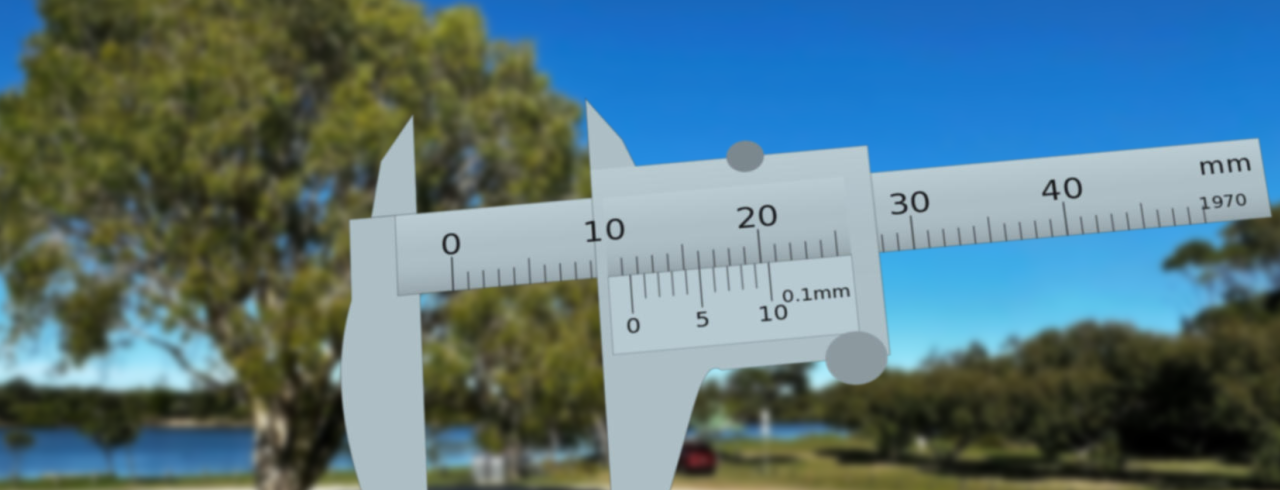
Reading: 11.5 mm
